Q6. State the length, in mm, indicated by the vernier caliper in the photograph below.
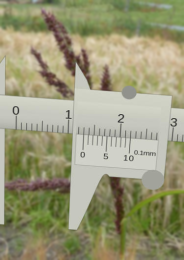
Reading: 13.0 mm
